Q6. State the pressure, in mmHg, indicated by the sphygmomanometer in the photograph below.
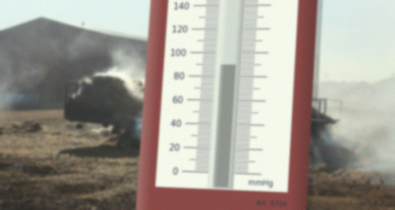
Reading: 90 mmHg
